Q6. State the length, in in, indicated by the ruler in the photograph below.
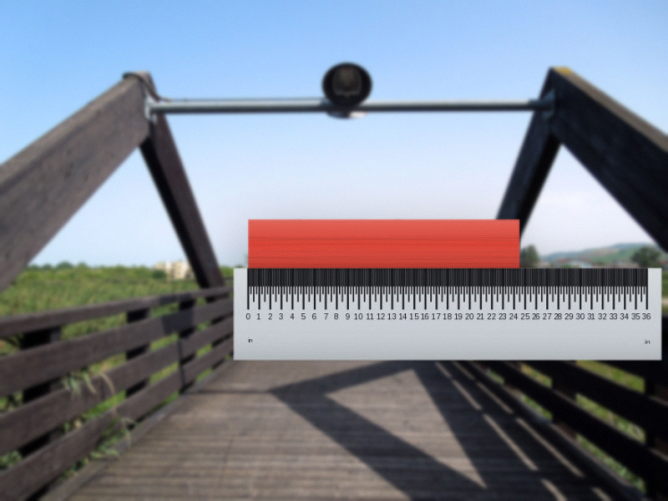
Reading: 24.5 in
